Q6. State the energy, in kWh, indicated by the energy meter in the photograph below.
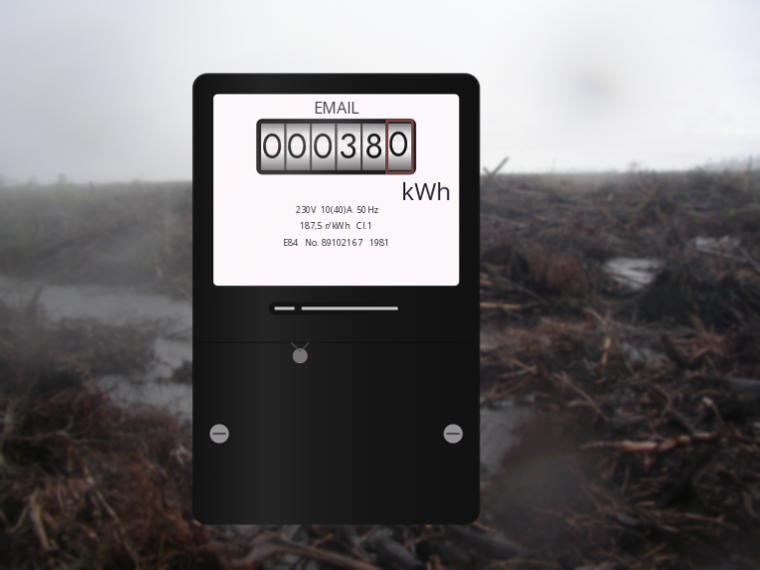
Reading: 38.0 kWh
